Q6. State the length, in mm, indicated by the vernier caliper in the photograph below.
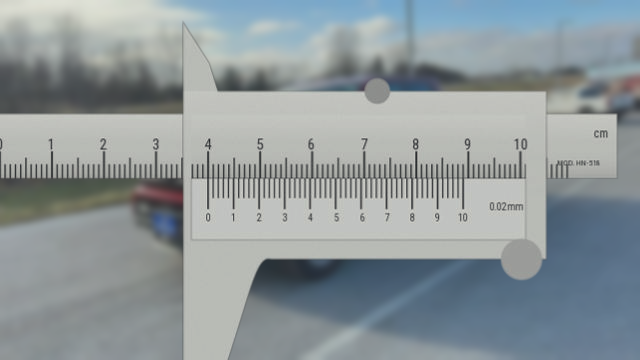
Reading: 40.0 mm
